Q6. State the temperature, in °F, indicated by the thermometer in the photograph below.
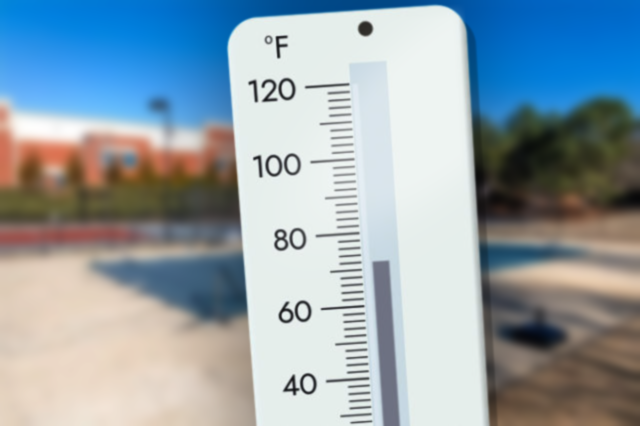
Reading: 72 °F
